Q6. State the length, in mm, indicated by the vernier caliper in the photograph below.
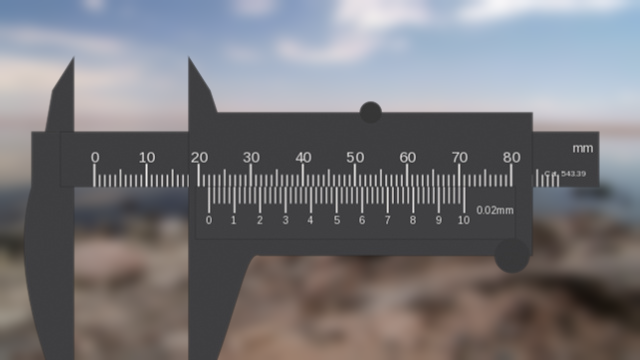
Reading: 22.0 mm
